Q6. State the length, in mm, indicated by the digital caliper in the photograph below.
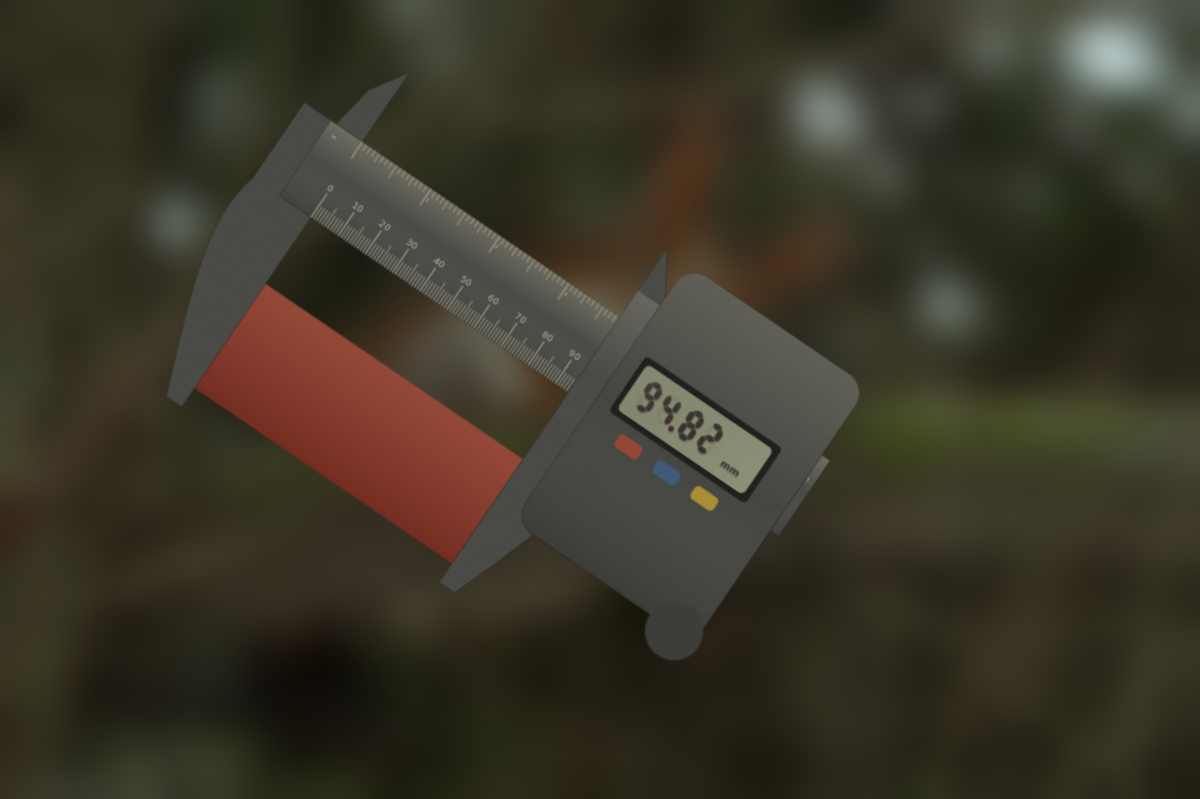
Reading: 94.82 mm
